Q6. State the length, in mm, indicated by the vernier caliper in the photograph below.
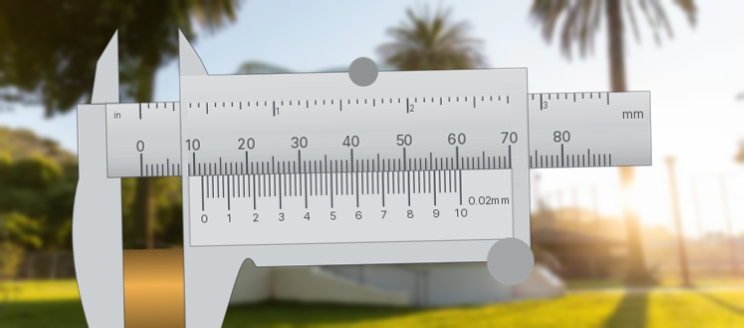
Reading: 11.5 mm
